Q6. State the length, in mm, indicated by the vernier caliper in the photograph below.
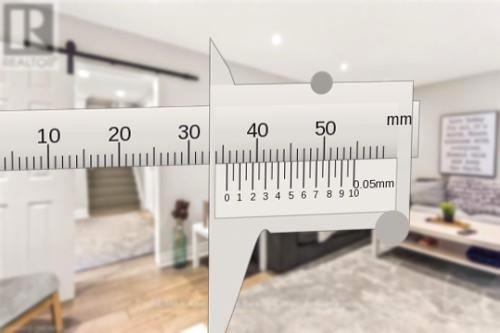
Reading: 35.6 mm
